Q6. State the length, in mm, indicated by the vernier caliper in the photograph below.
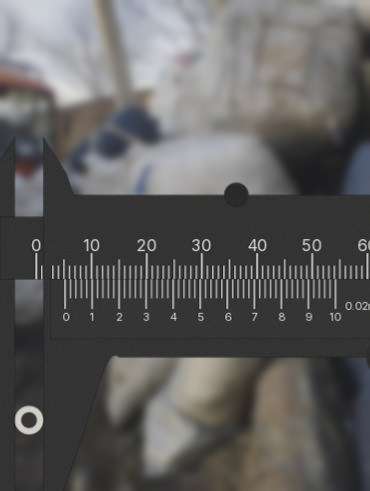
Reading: 5.2 mm
